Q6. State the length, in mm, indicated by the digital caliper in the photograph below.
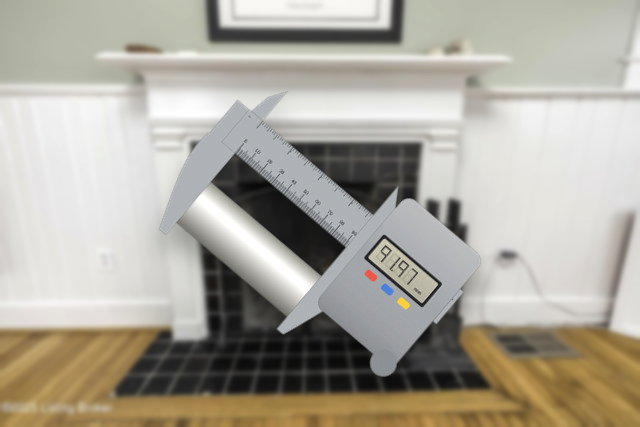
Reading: 91.97 mm
